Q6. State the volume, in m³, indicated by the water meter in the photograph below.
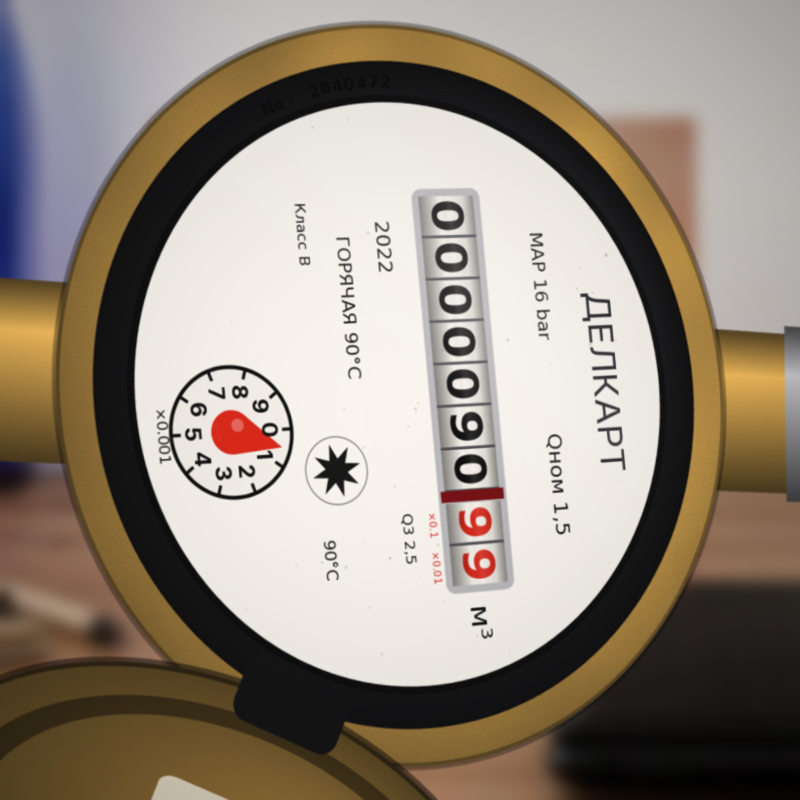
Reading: 90.990 m³
